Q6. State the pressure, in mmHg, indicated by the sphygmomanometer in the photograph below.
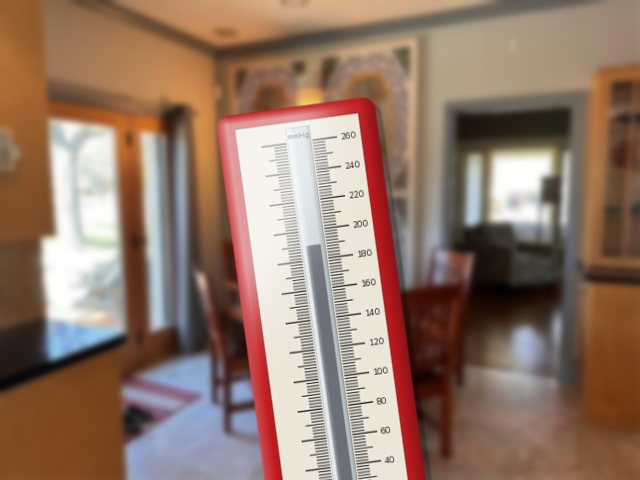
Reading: 190 mmHg
